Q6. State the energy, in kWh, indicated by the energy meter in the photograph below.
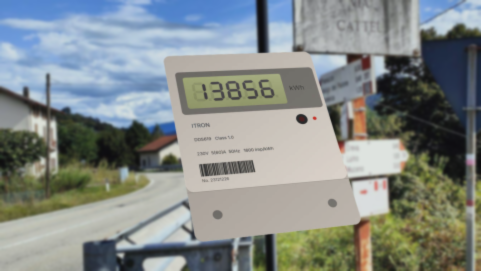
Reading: 13856 kWh
